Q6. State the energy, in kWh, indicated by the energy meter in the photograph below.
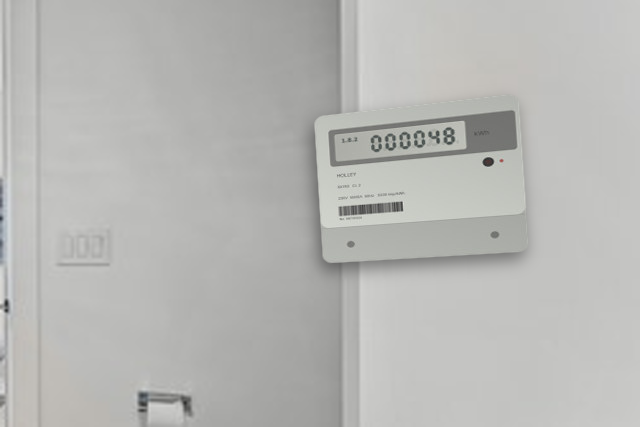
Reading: 48 kWh
